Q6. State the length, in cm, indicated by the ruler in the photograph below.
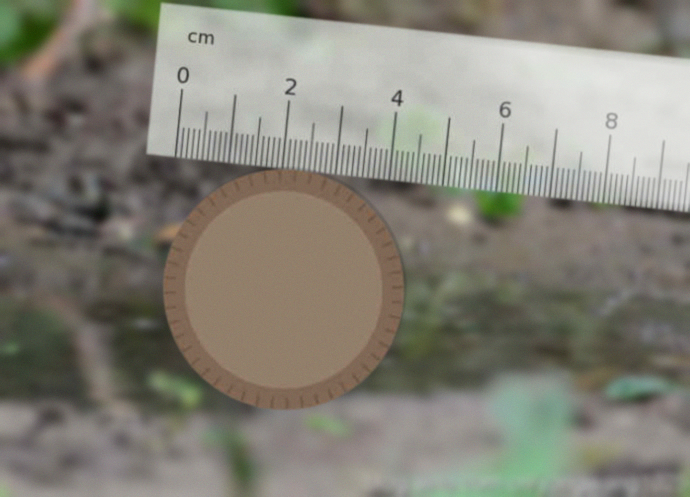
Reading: 4.5 cm
